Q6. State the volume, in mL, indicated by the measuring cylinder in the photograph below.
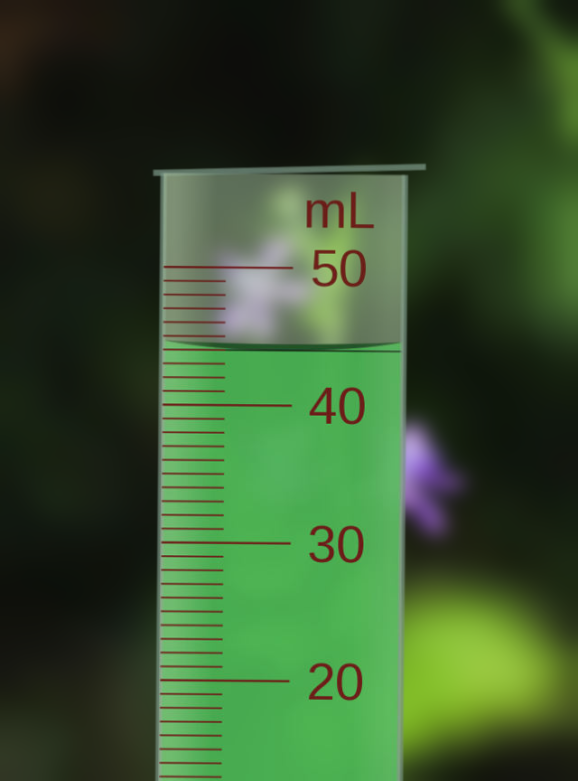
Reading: 44 mL
